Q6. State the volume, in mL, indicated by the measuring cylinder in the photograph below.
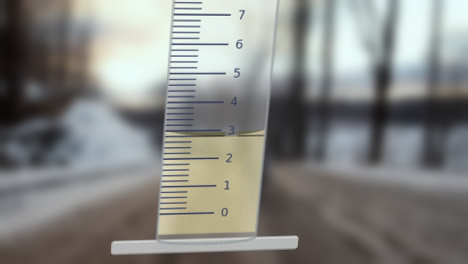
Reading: 2.8 mL
